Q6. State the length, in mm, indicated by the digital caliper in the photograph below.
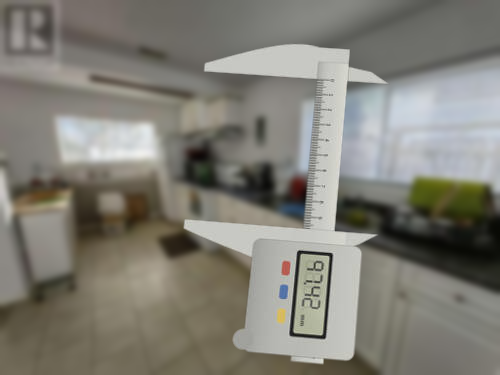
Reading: 97.42 mm
